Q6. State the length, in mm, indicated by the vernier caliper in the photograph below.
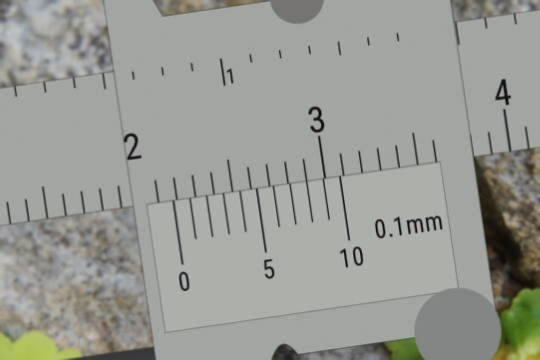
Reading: 21.8 mm
